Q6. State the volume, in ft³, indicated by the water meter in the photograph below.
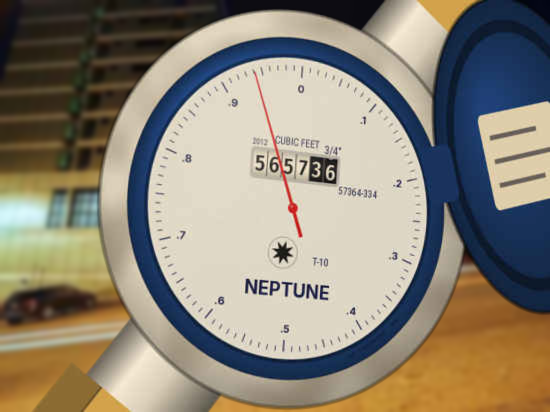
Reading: 565735.94 ft³
